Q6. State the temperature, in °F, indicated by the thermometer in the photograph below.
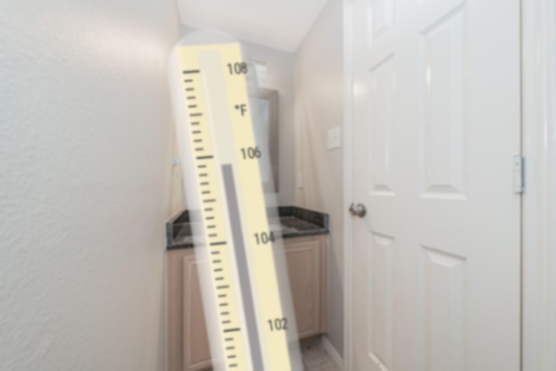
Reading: 105.8 °F
